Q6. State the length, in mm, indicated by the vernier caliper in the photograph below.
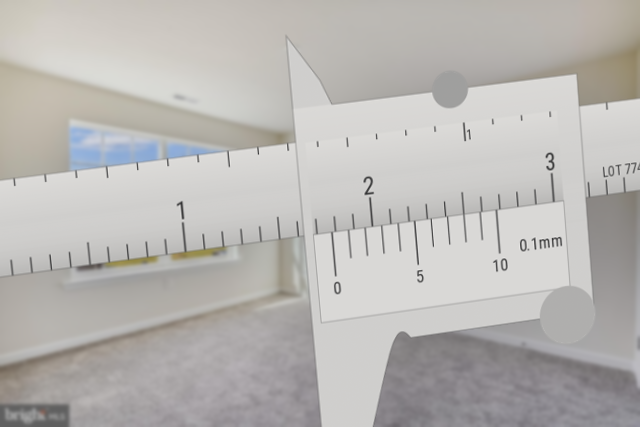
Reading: 17.8 mm
